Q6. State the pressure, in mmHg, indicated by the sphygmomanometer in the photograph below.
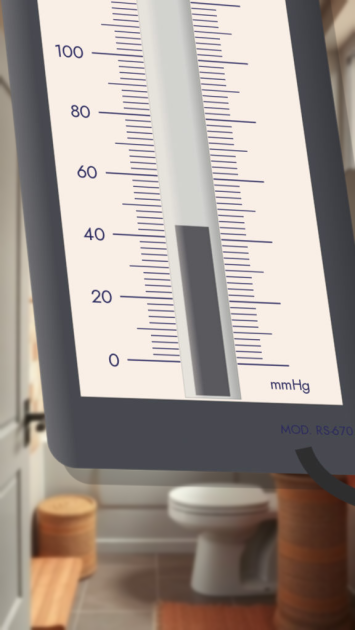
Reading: 44 mmHg
